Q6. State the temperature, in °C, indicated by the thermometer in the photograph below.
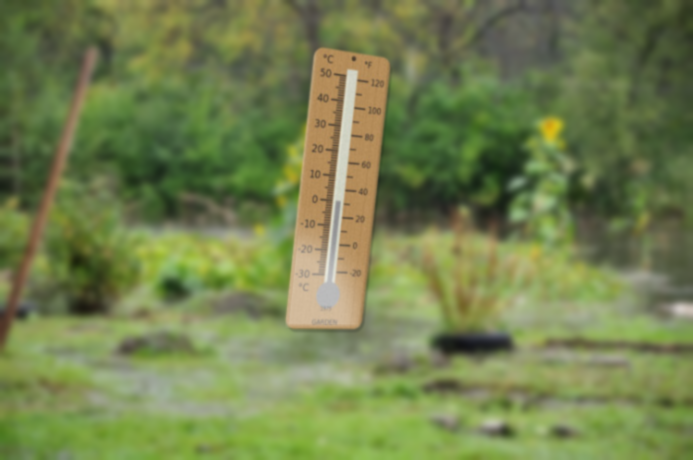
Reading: 0 °C
